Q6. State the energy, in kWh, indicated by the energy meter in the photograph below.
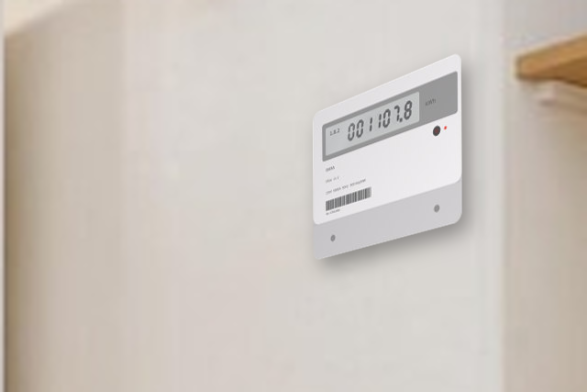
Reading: 1107.8 kWh
